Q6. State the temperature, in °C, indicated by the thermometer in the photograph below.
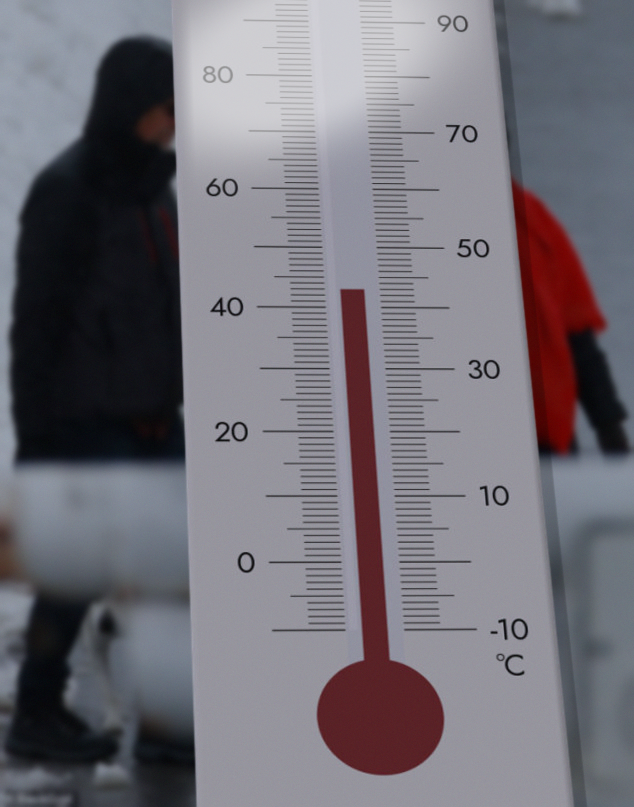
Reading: 43 °C
